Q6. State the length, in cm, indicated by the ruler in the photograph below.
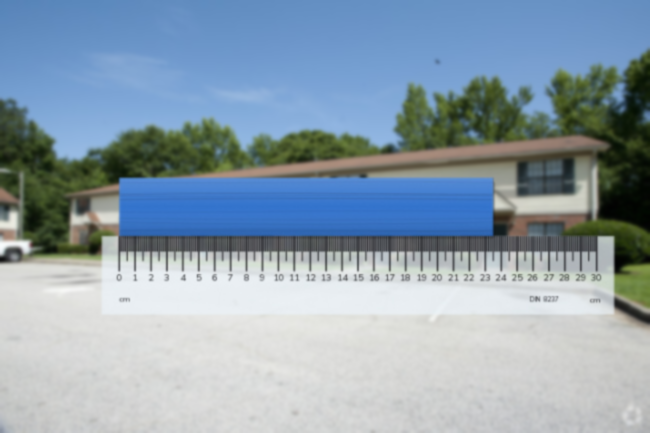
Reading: 23.5 cm
